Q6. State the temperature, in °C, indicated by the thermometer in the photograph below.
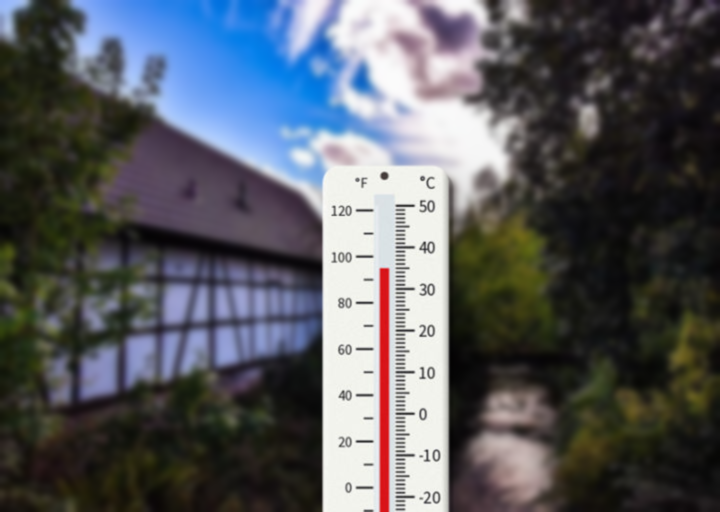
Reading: 35 °C
